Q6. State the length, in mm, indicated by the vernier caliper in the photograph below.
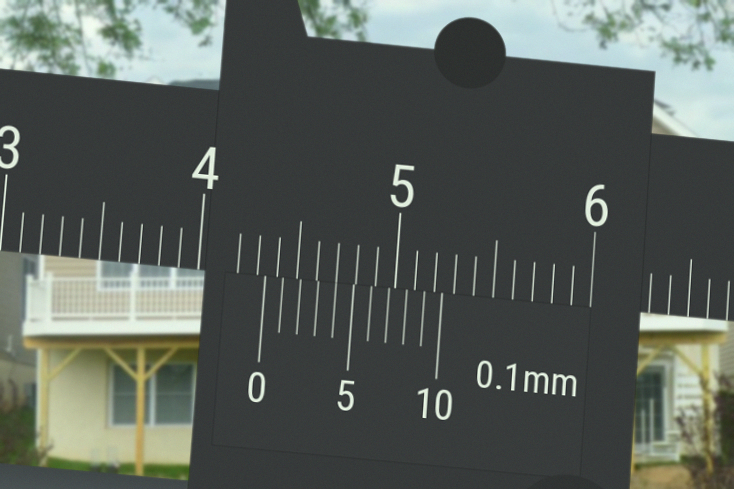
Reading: 43.4 mm
